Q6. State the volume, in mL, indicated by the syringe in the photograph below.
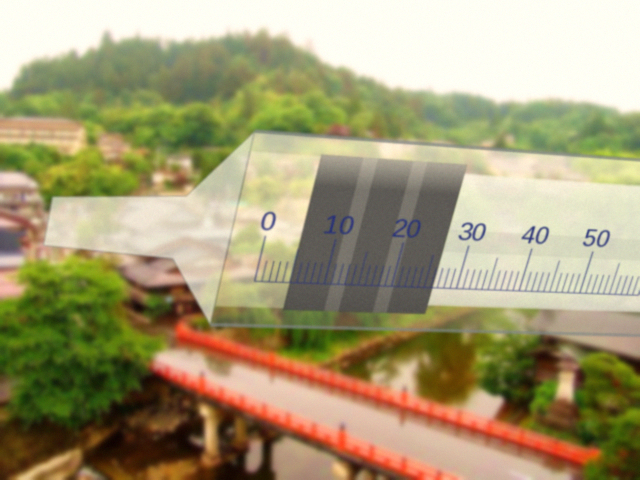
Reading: 5 mL
